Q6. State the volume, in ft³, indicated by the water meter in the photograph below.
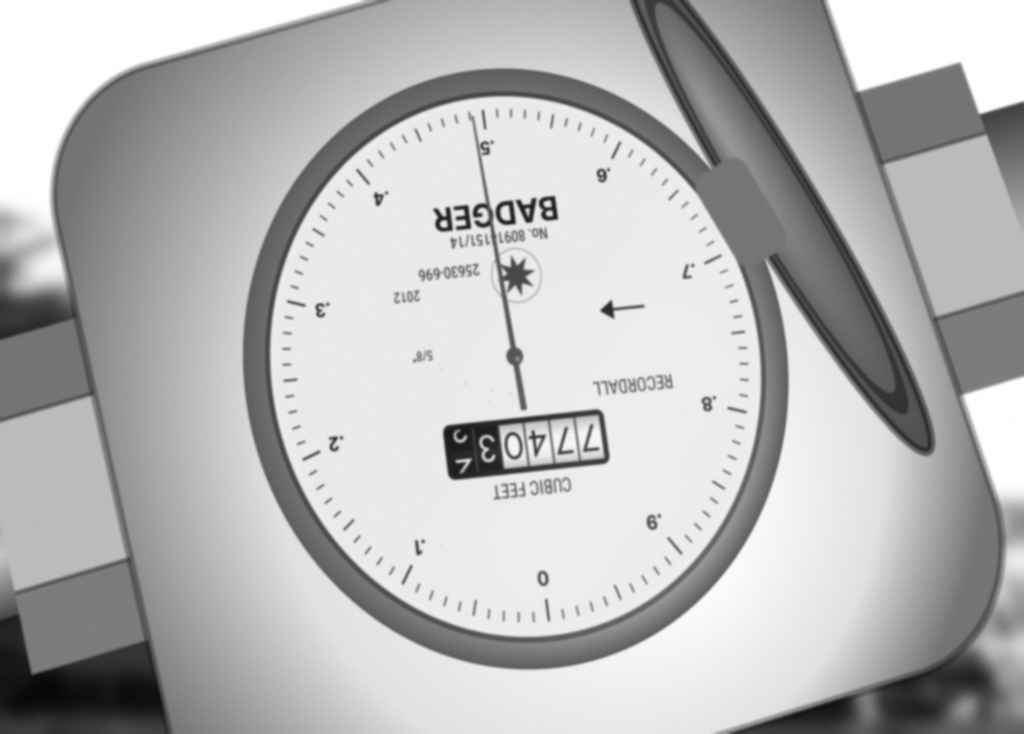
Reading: 774032.49 ft³
